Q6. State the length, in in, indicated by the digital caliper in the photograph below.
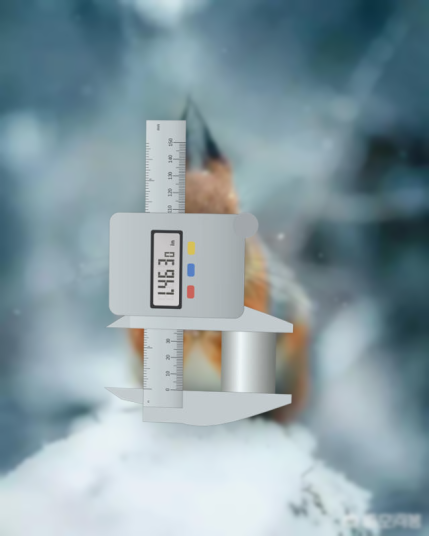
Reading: 1.4630 in
